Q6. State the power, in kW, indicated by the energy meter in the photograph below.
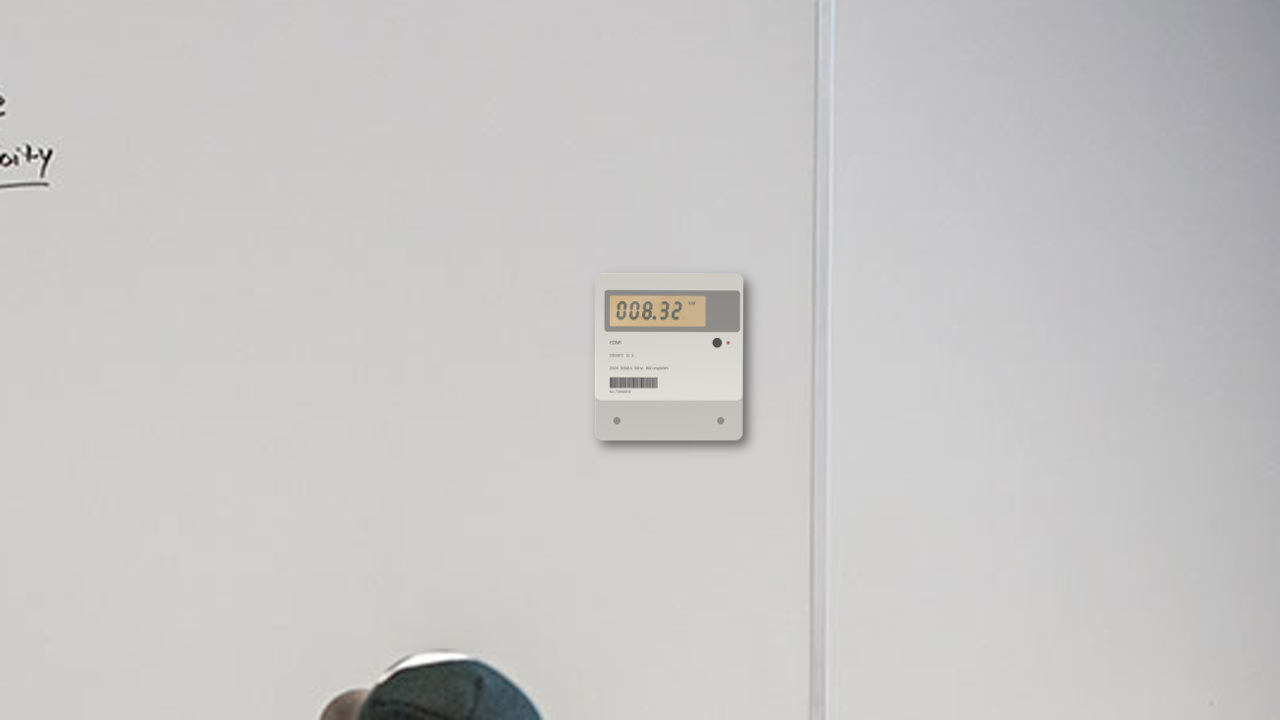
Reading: 8.32 kW
